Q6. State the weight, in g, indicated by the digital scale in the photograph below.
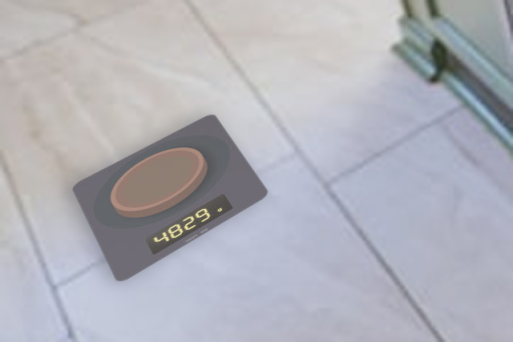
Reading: 4829 g
